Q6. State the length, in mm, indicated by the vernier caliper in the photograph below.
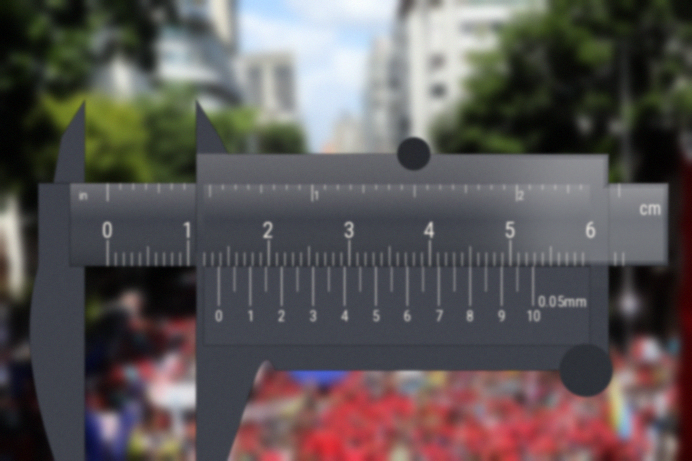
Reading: 13.8 mm
